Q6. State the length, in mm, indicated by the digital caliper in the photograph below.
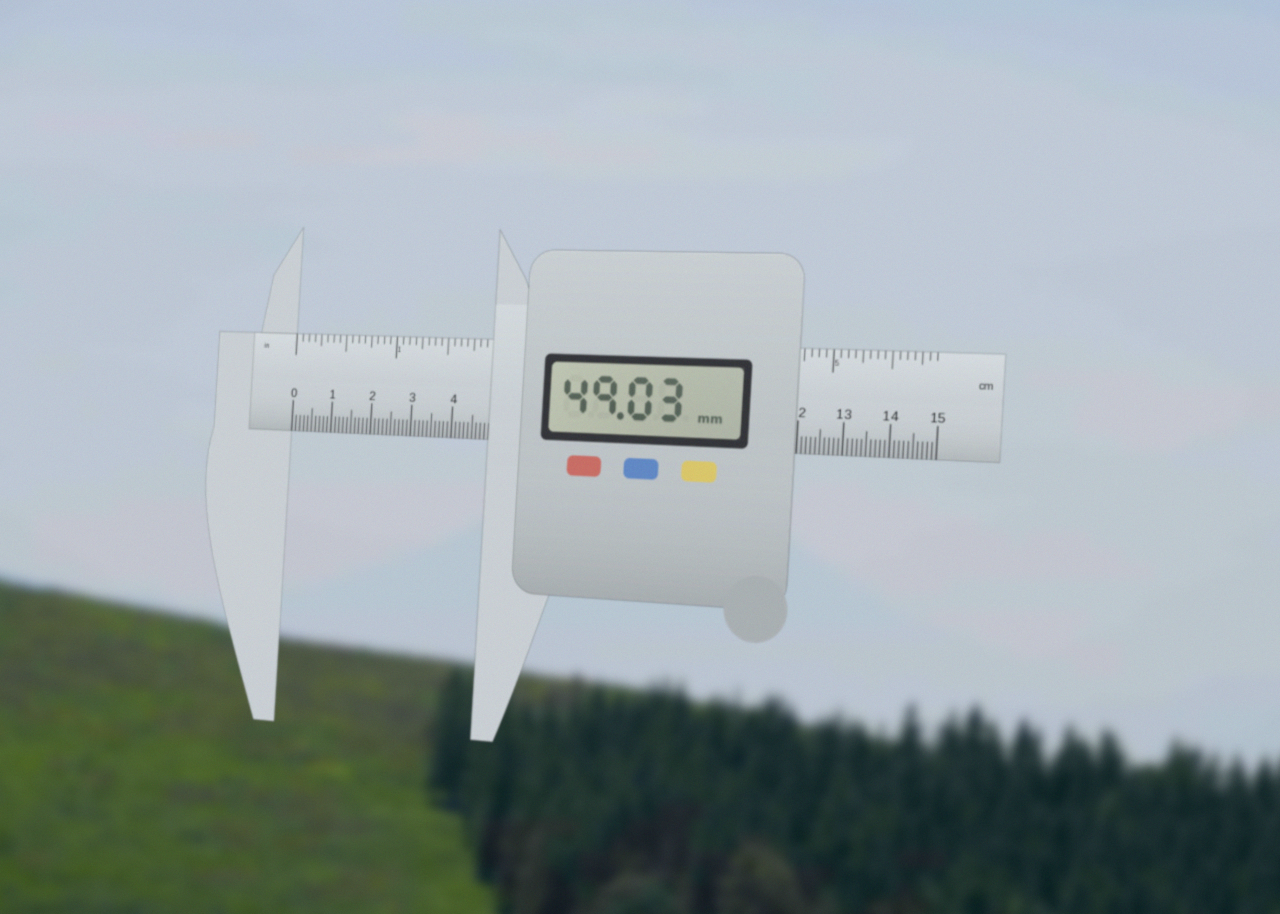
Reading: 49.03 mm
